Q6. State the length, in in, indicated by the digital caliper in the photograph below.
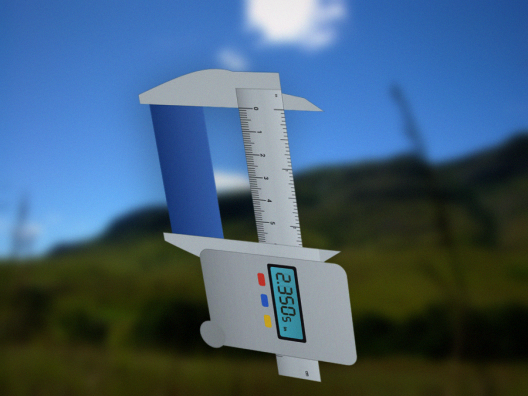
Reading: 2.3505 in
